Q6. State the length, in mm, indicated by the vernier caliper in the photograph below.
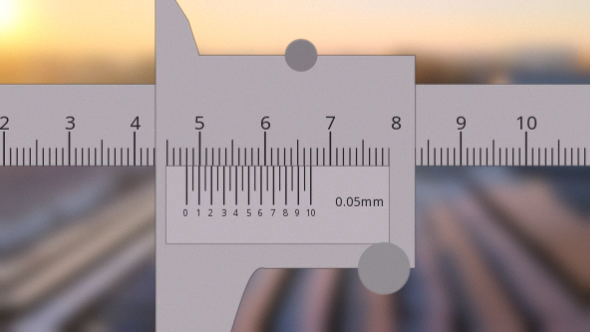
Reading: 48.0 mm
